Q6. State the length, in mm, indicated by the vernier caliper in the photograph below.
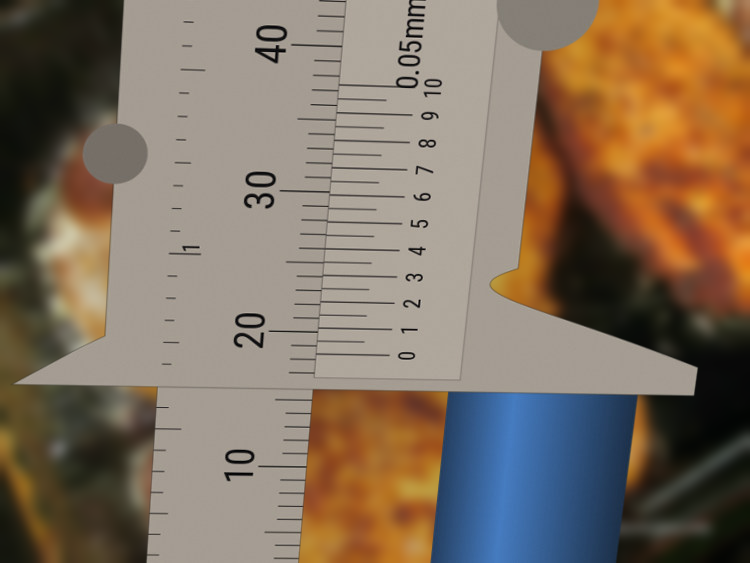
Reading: 18.4 mm
